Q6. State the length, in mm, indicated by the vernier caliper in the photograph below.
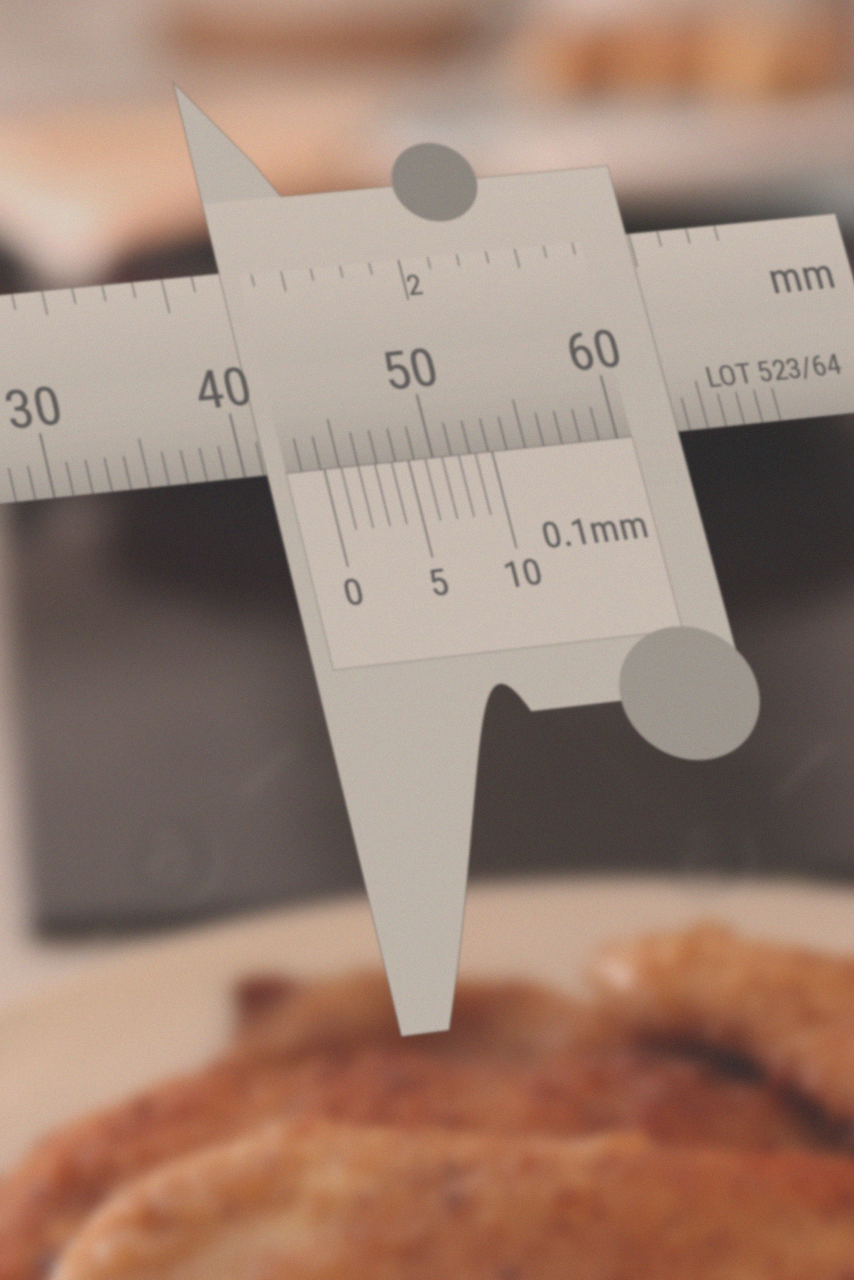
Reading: 44.2 mm
